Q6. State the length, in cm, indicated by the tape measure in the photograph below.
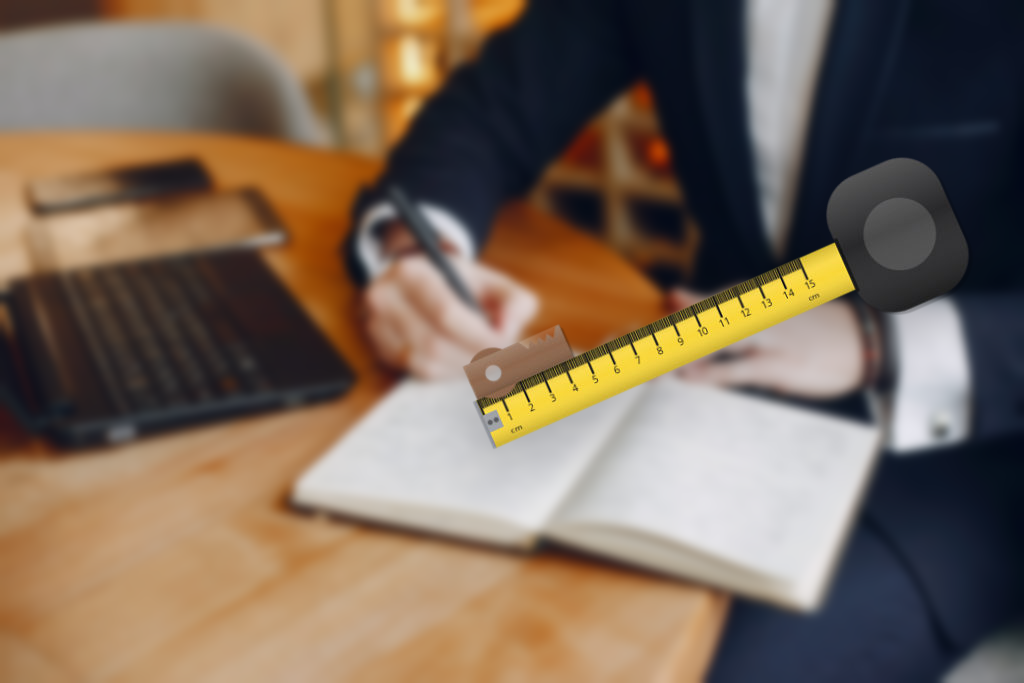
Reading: 4.5 cm
